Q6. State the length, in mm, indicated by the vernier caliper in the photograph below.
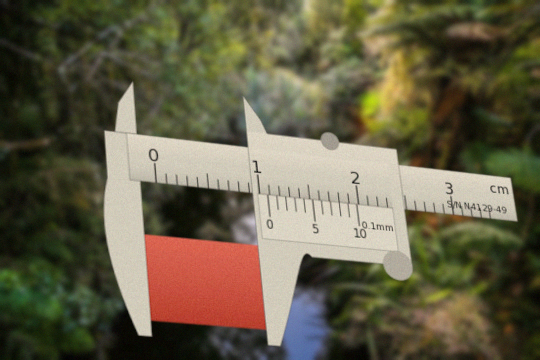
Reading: 10.8 mm
